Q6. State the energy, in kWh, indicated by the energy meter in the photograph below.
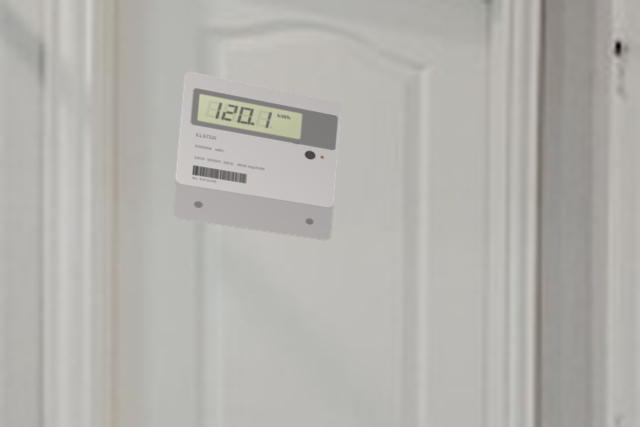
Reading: 120.1 kWh
